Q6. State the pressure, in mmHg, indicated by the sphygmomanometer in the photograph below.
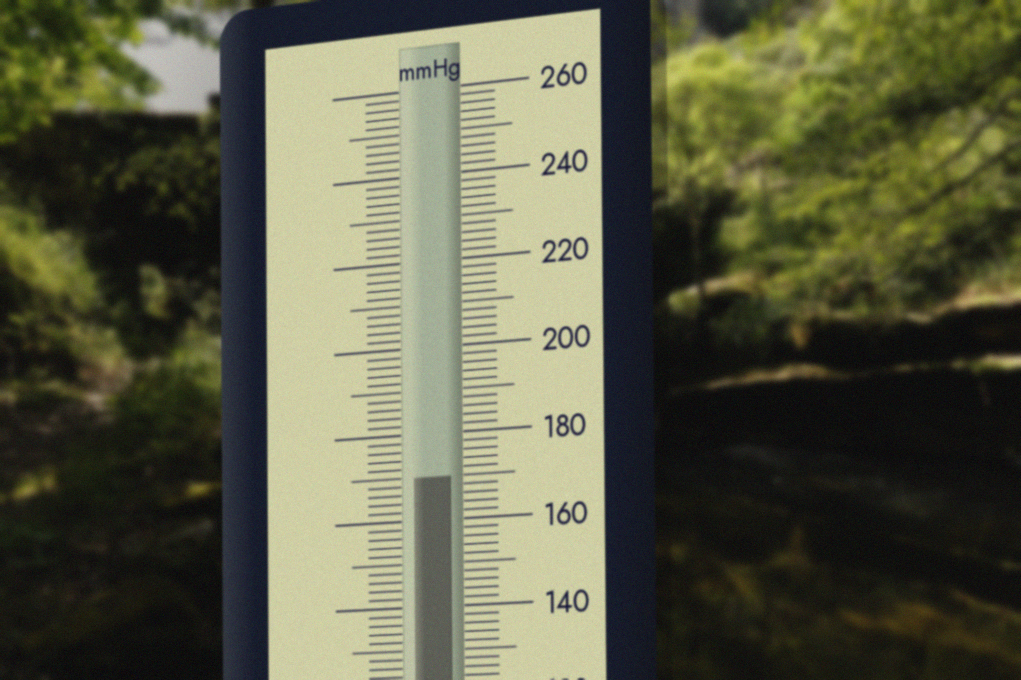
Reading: 170 mmHg
